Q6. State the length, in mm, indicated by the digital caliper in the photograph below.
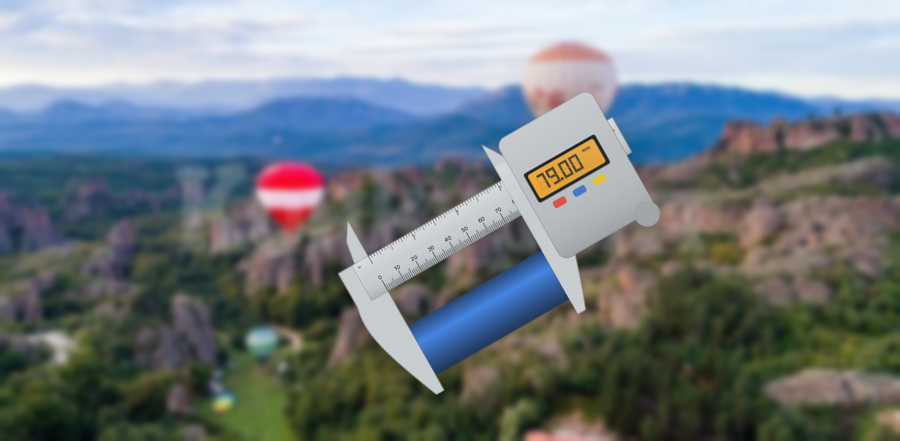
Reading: 79.00 mm
